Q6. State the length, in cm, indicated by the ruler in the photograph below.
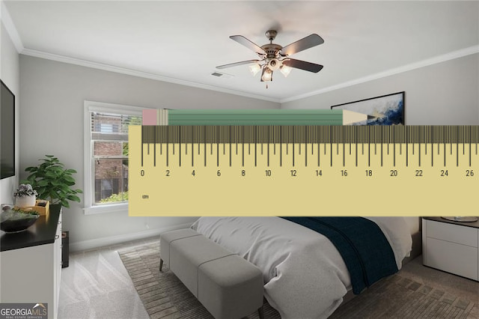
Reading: 18.5 cm
